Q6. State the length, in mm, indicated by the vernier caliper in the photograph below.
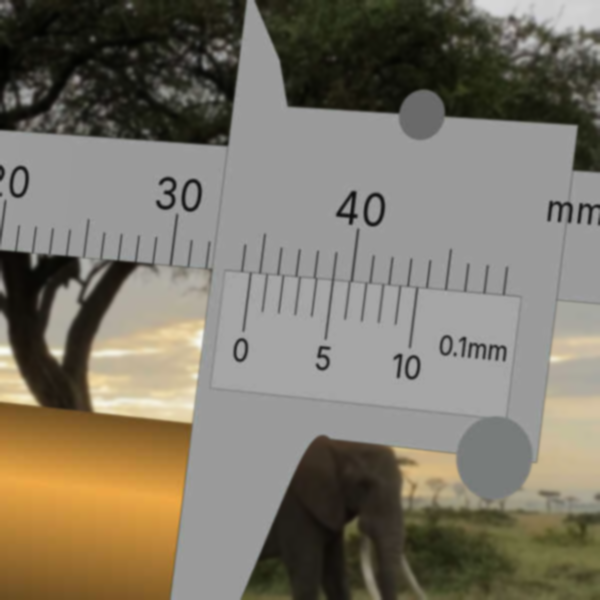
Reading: 34.5 mm
